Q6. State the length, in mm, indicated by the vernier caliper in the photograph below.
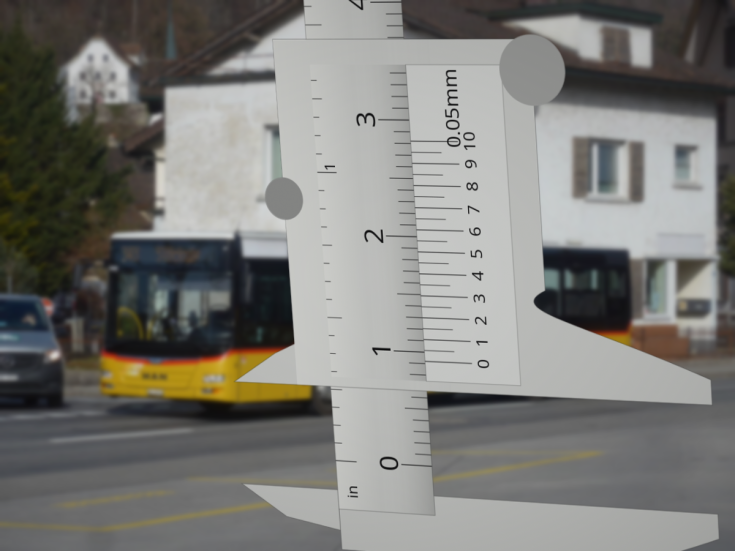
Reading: 9.2 mm
